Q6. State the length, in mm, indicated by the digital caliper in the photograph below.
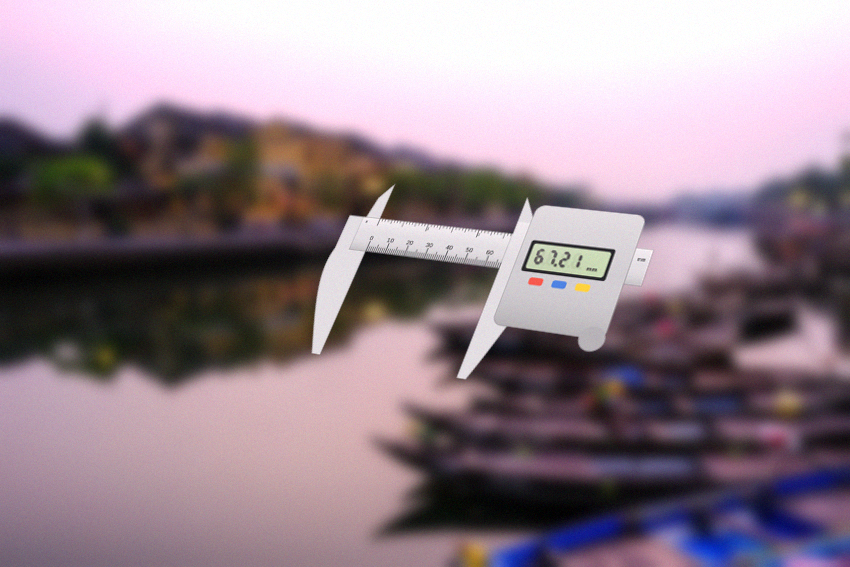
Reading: 67.21 mm
